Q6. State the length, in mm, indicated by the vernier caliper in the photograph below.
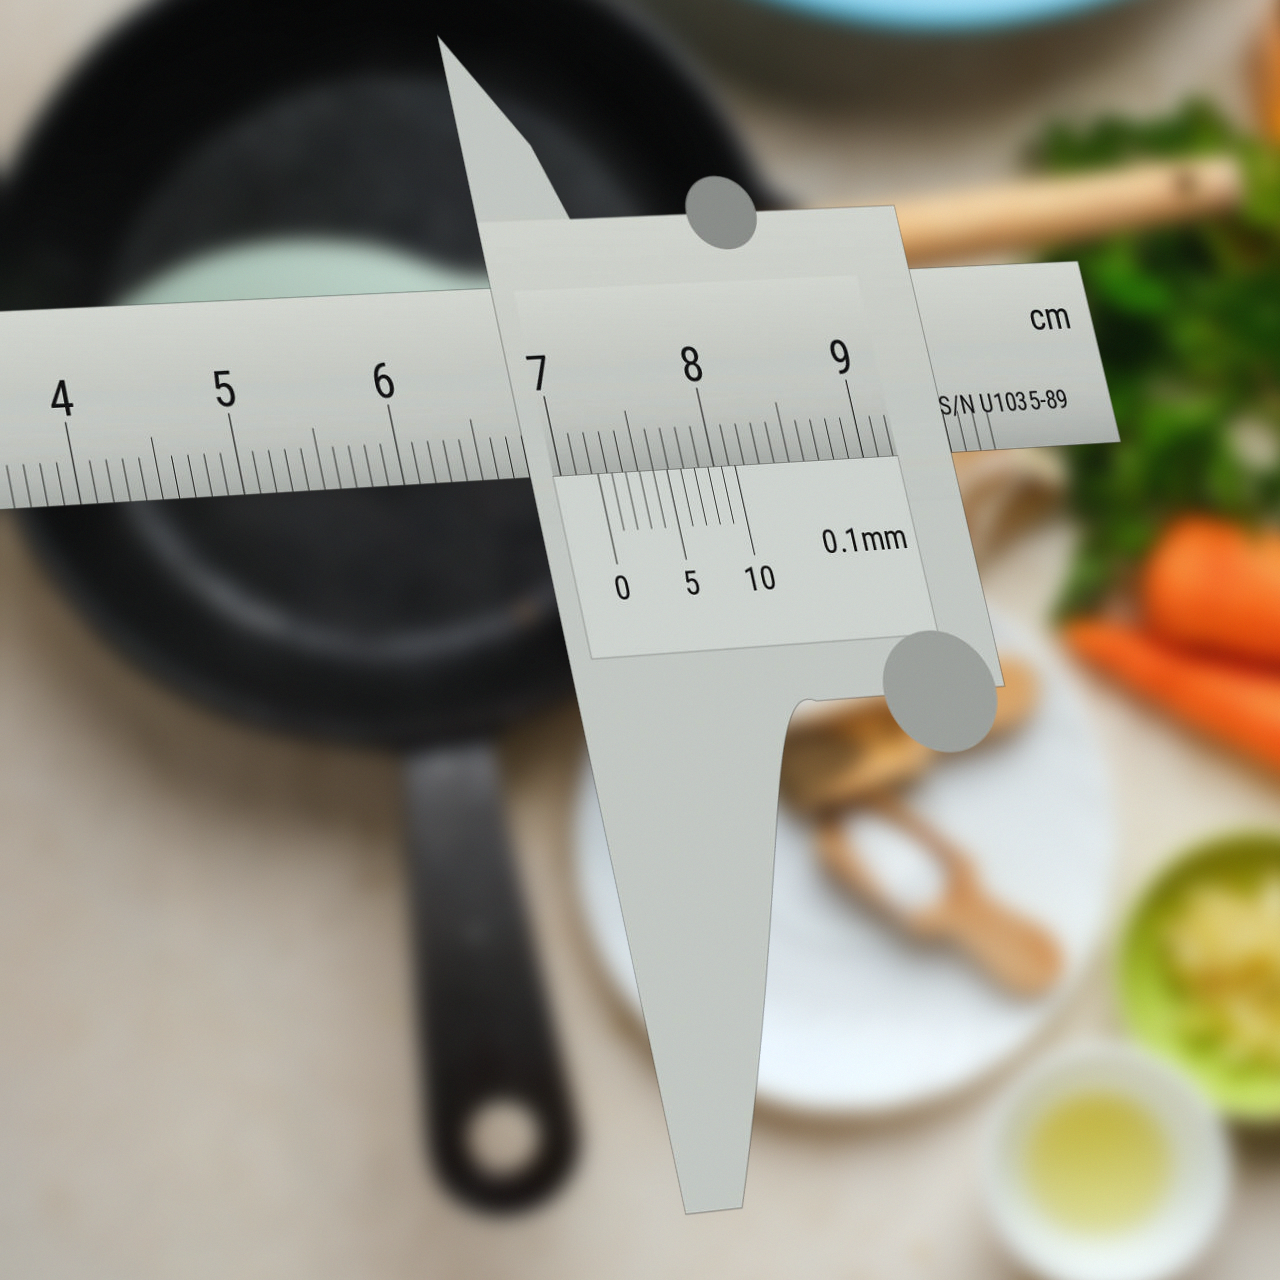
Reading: 72.4 mm
